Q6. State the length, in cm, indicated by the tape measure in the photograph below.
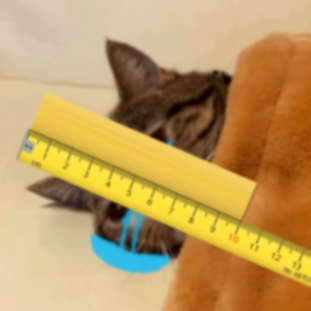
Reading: 10 cm
